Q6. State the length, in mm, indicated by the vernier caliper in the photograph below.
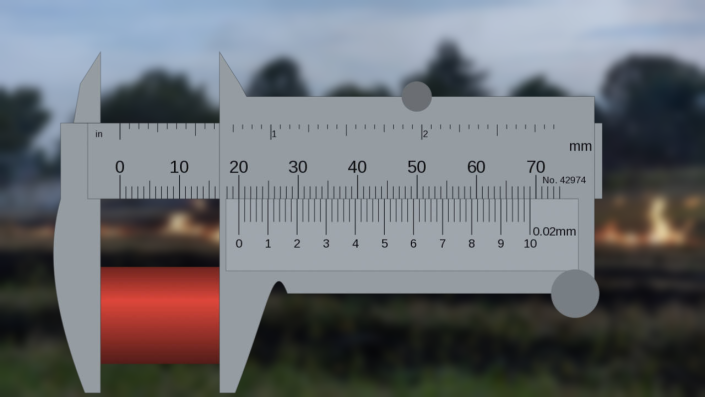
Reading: 20.0 mm
